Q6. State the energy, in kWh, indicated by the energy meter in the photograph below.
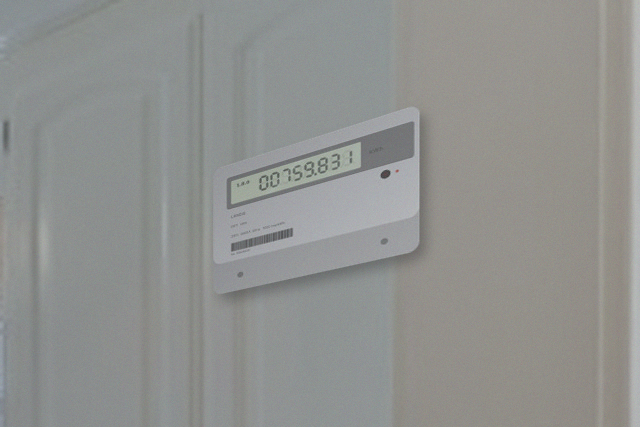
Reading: 759.831 kWh
